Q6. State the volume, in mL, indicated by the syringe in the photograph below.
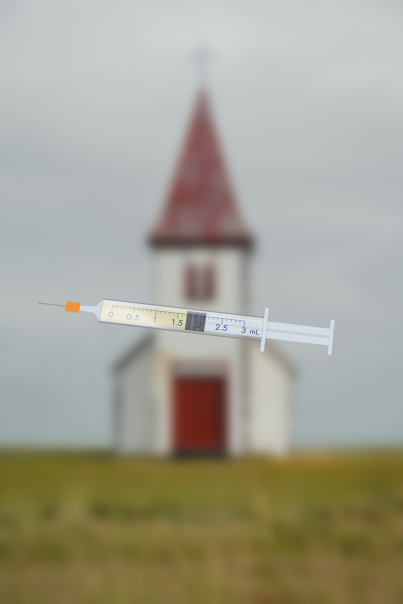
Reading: 1.7 mL
